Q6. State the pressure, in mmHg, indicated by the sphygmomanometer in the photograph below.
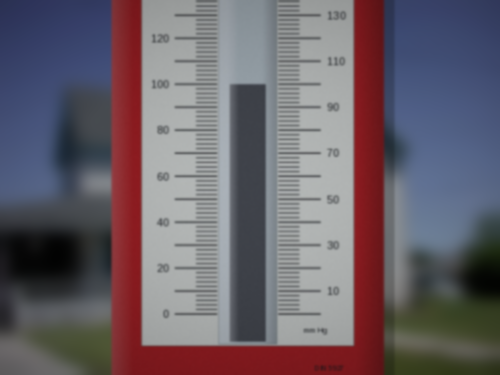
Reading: 100 mmHg
